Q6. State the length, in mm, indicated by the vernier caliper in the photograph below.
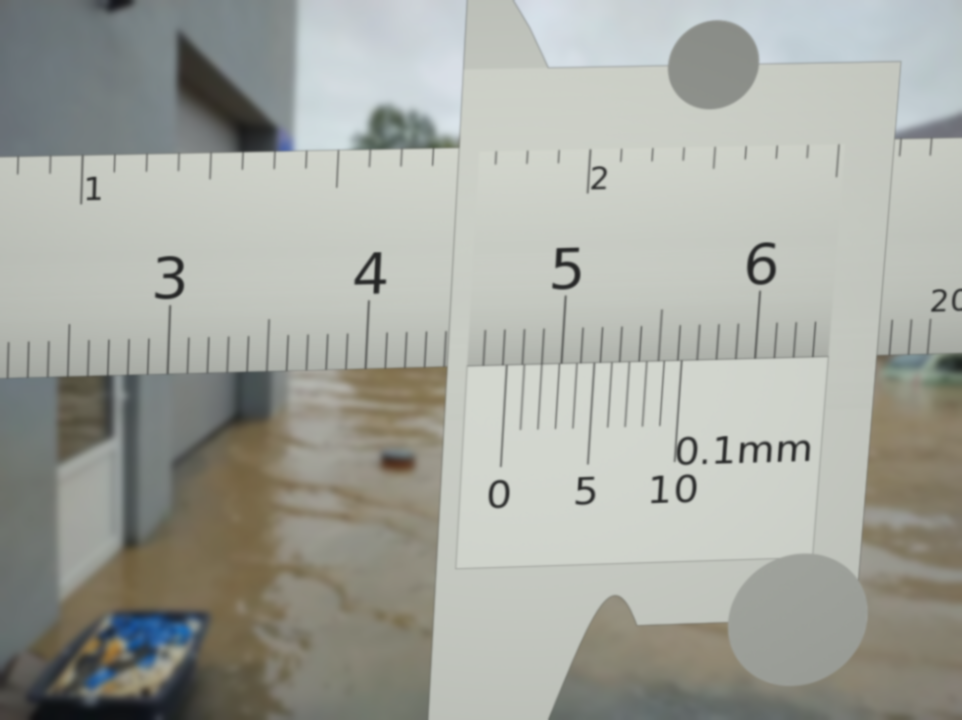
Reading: 47.2 mm
